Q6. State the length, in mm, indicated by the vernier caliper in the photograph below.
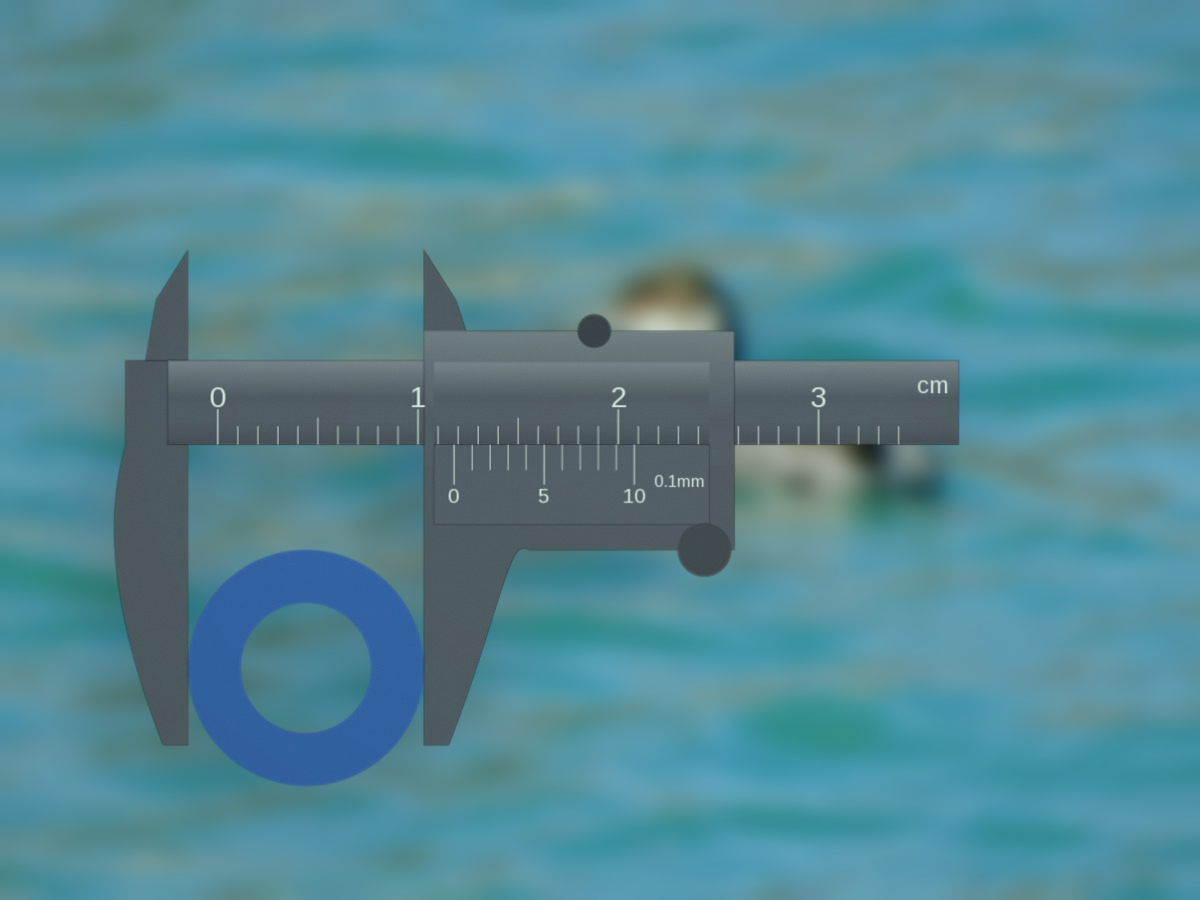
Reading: 11.8 mm
